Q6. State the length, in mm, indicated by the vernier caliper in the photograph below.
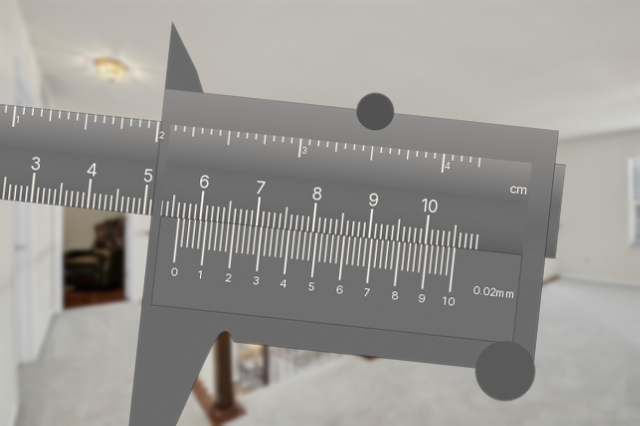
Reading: 56.2 mm
